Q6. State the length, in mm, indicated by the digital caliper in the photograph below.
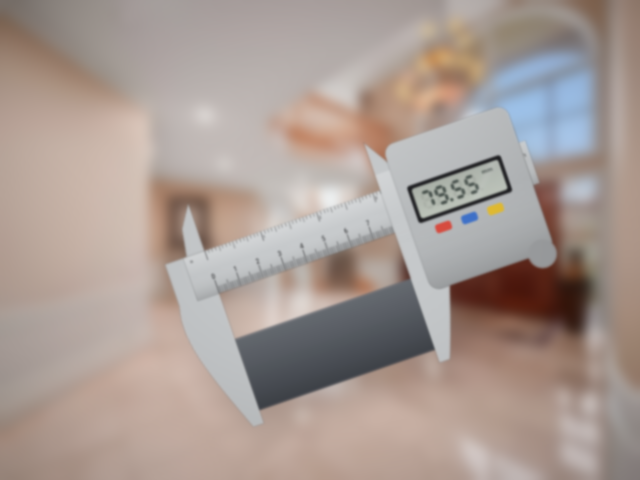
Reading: 79.55 mm
